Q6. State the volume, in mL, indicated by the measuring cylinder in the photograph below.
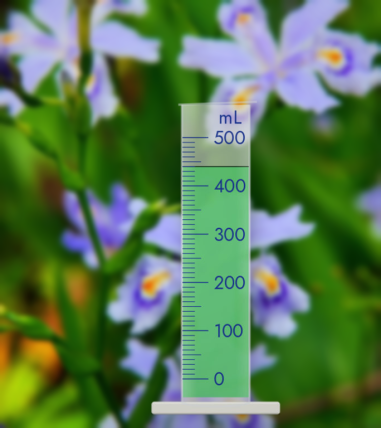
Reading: 440 mL
